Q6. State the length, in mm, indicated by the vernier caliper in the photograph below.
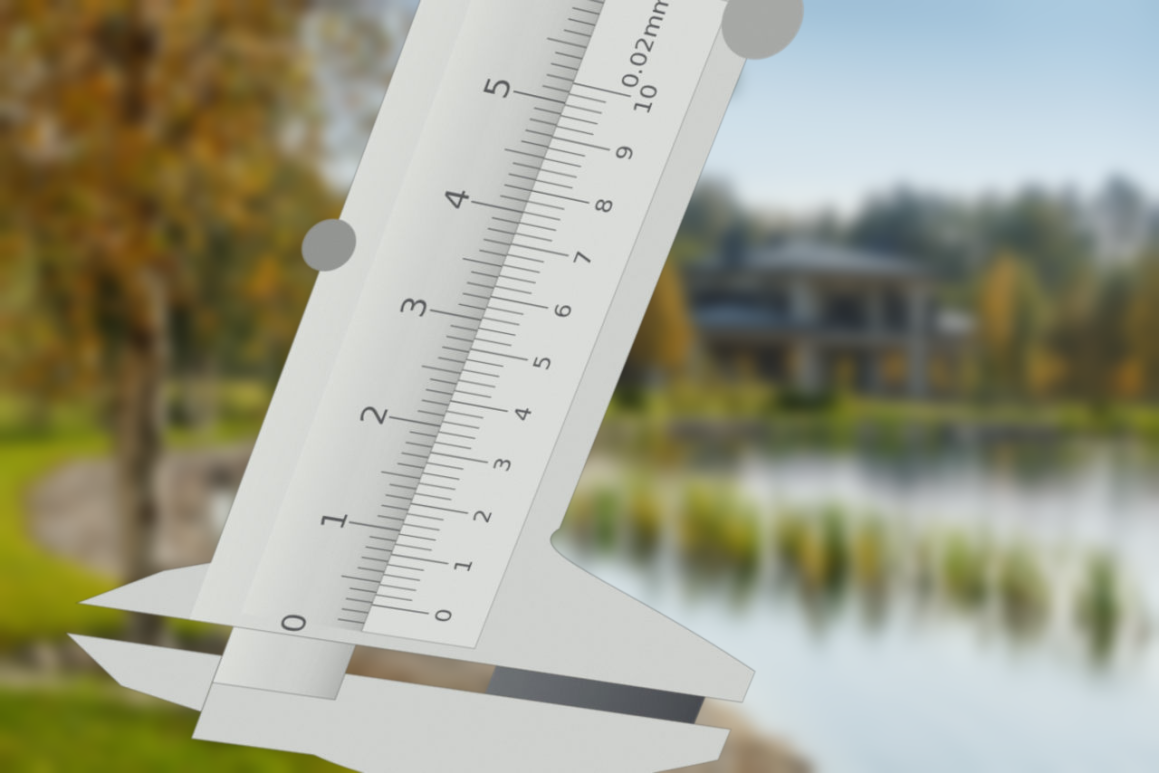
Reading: 2.8 mm
